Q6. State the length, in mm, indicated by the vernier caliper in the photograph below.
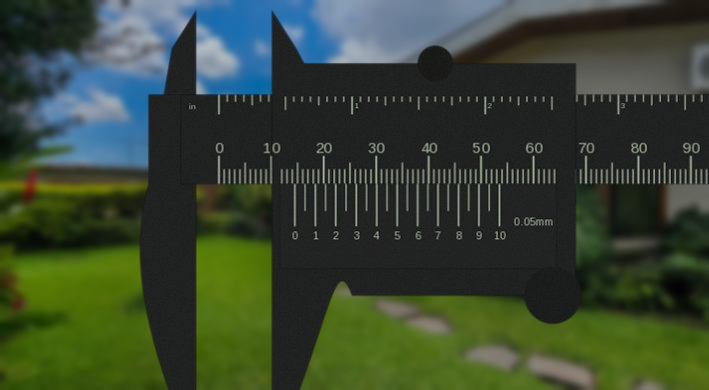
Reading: 14.5 mm
